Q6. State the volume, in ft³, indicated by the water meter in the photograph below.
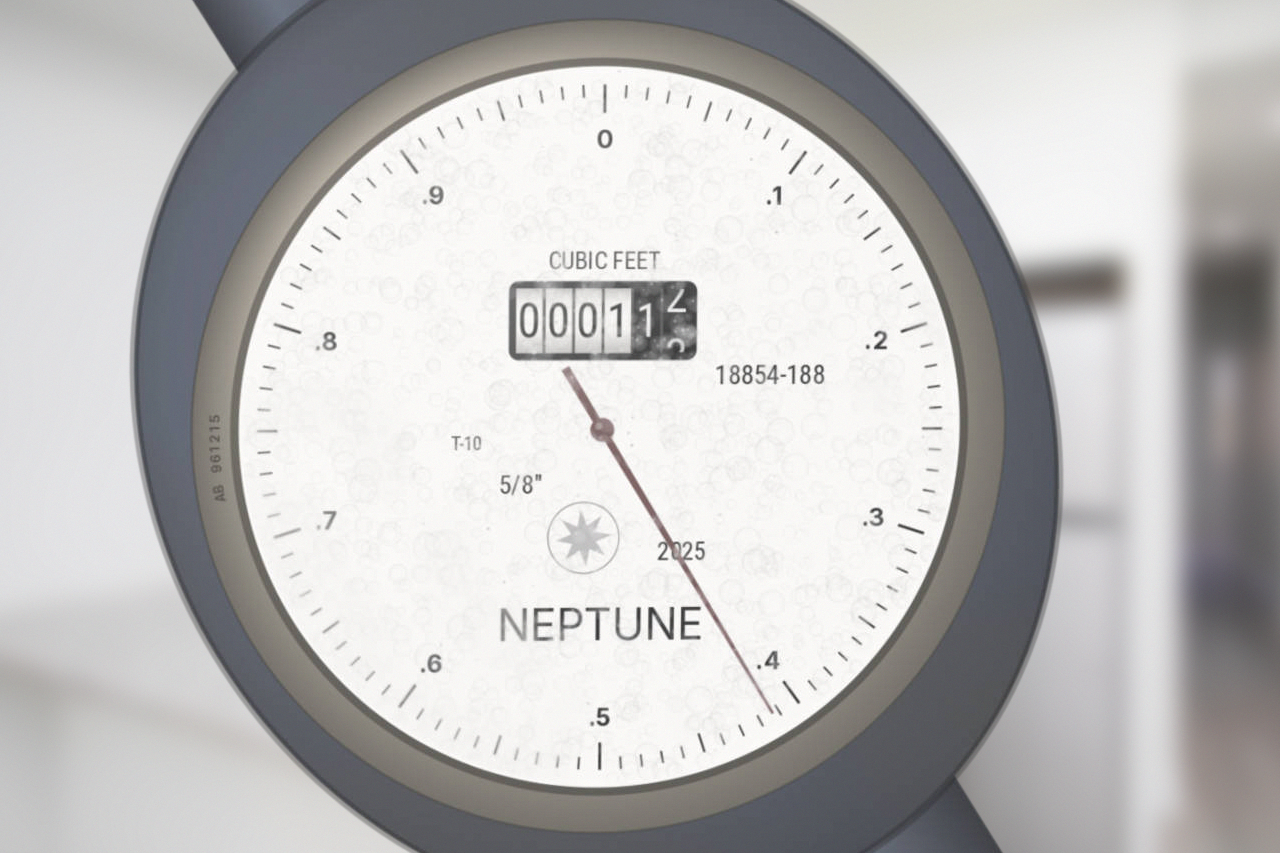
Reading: 112.41 ft³
